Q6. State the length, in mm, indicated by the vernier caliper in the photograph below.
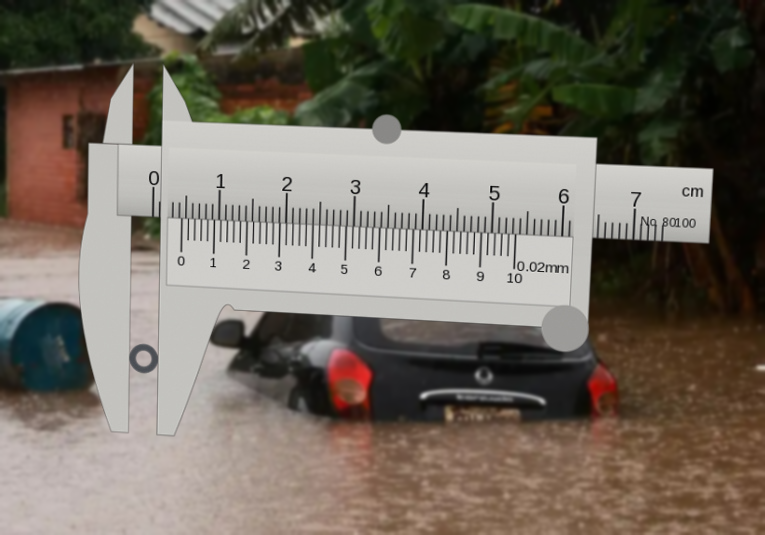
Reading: 4.4 mm
